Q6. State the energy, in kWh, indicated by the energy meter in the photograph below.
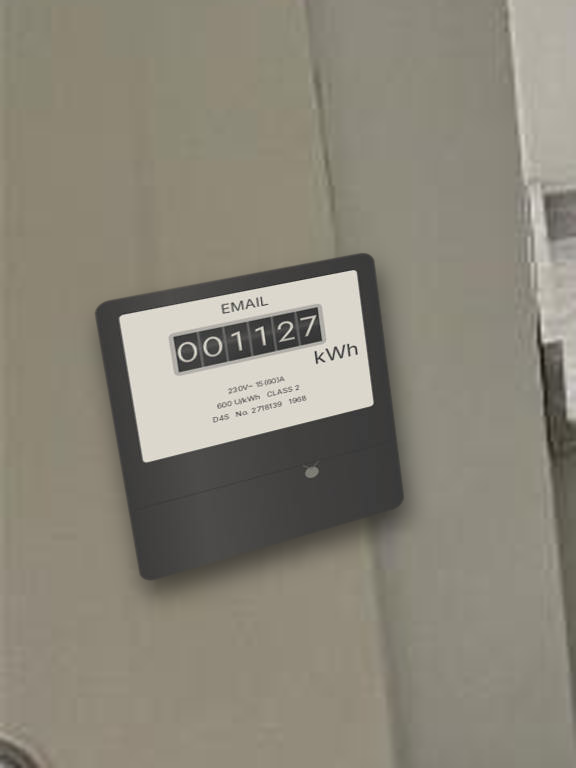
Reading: 1127 kWh
